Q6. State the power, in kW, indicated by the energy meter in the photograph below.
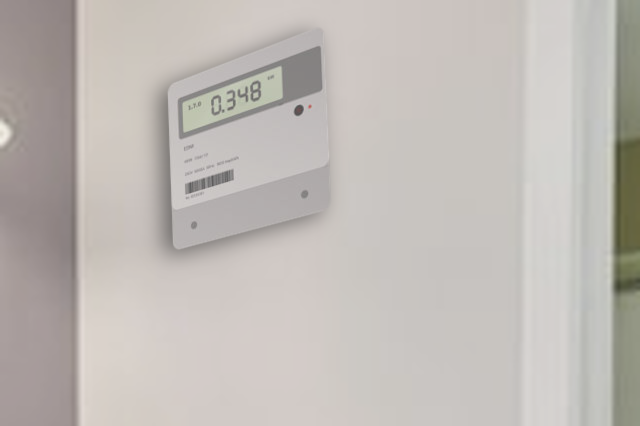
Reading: 0.348 kW
